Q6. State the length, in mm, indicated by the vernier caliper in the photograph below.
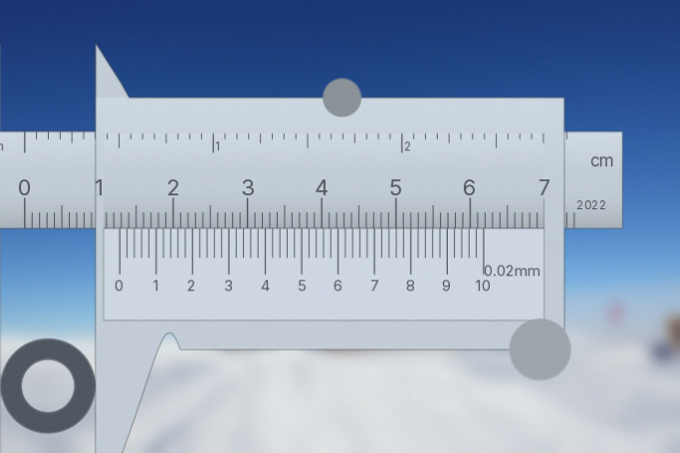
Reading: 12.8 mm
